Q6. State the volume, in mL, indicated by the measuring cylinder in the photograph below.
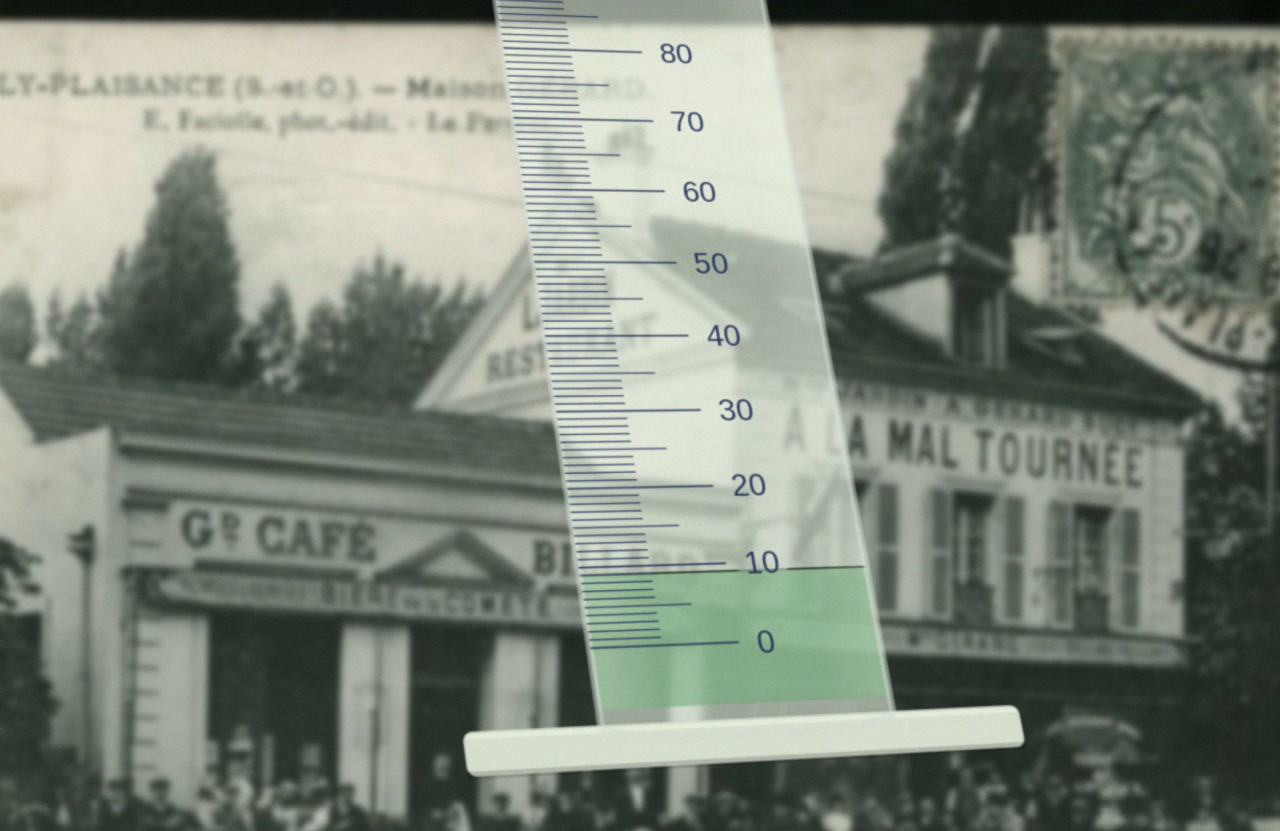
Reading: 9 mL
